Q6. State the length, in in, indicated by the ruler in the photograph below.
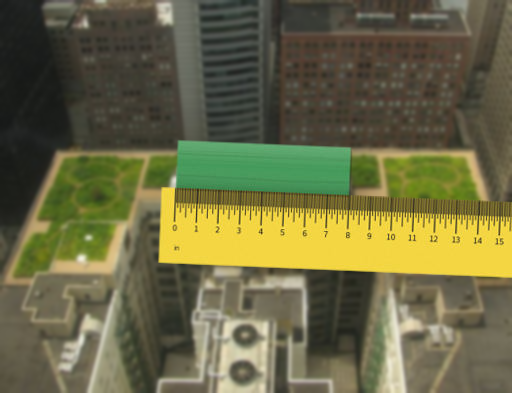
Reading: 8 in
